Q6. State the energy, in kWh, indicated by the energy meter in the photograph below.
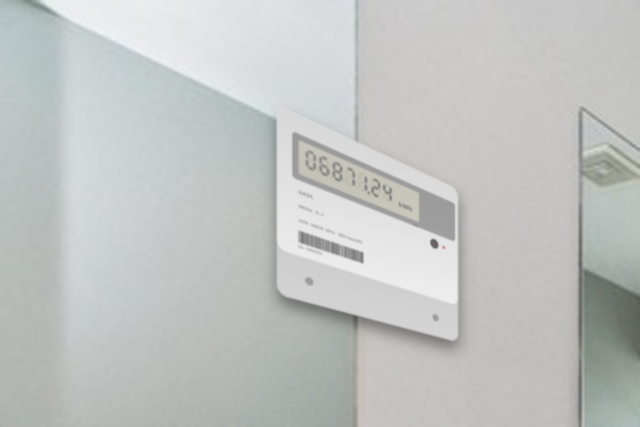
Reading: 6871.24 kWh
